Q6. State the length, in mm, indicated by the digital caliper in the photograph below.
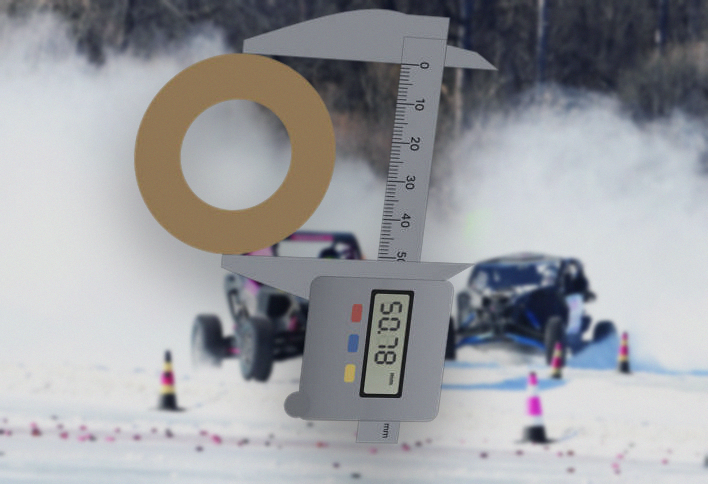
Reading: 50.78 mm
